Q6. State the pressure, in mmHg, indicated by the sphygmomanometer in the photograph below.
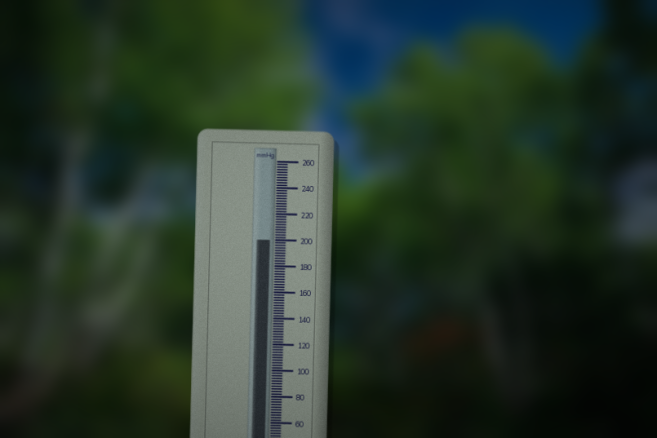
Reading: 200 mmHg
